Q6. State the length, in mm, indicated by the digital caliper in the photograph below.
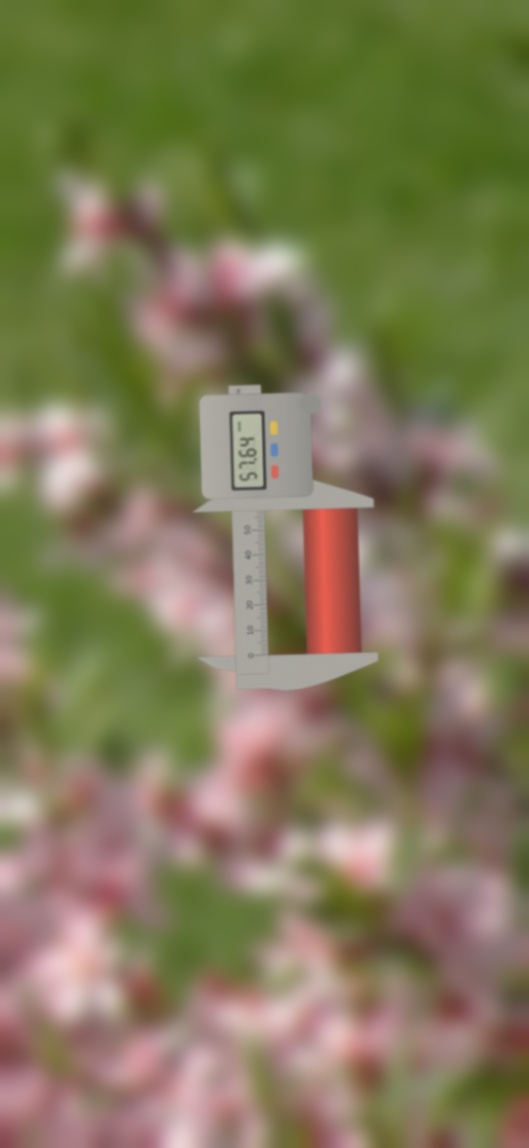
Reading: 57.64 mm
